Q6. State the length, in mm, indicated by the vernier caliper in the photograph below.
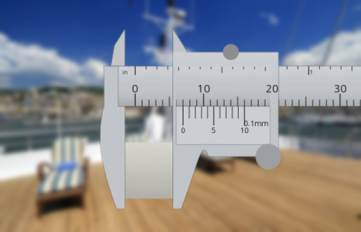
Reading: 7.0 mm
